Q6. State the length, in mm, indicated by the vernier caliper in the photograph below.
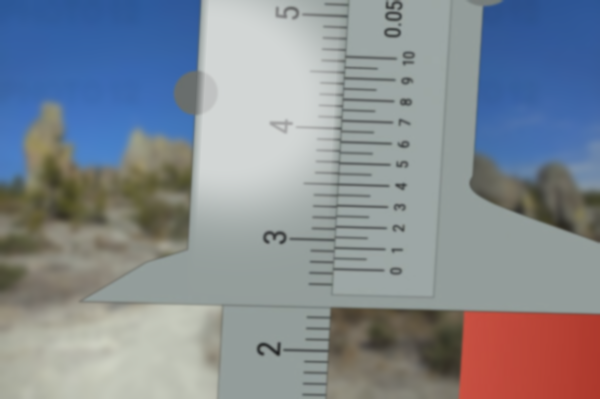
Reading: 27.4 mm
